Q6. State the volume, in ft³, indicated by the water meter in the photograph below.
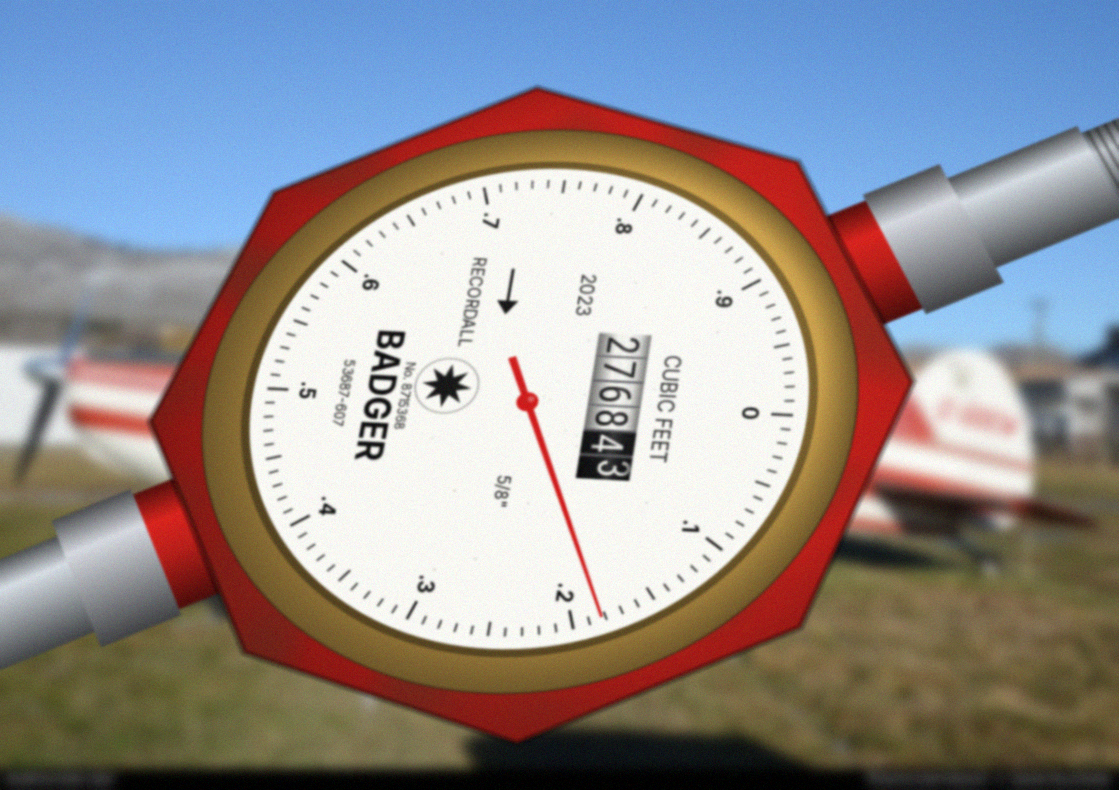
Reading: 276843.18 ft³
